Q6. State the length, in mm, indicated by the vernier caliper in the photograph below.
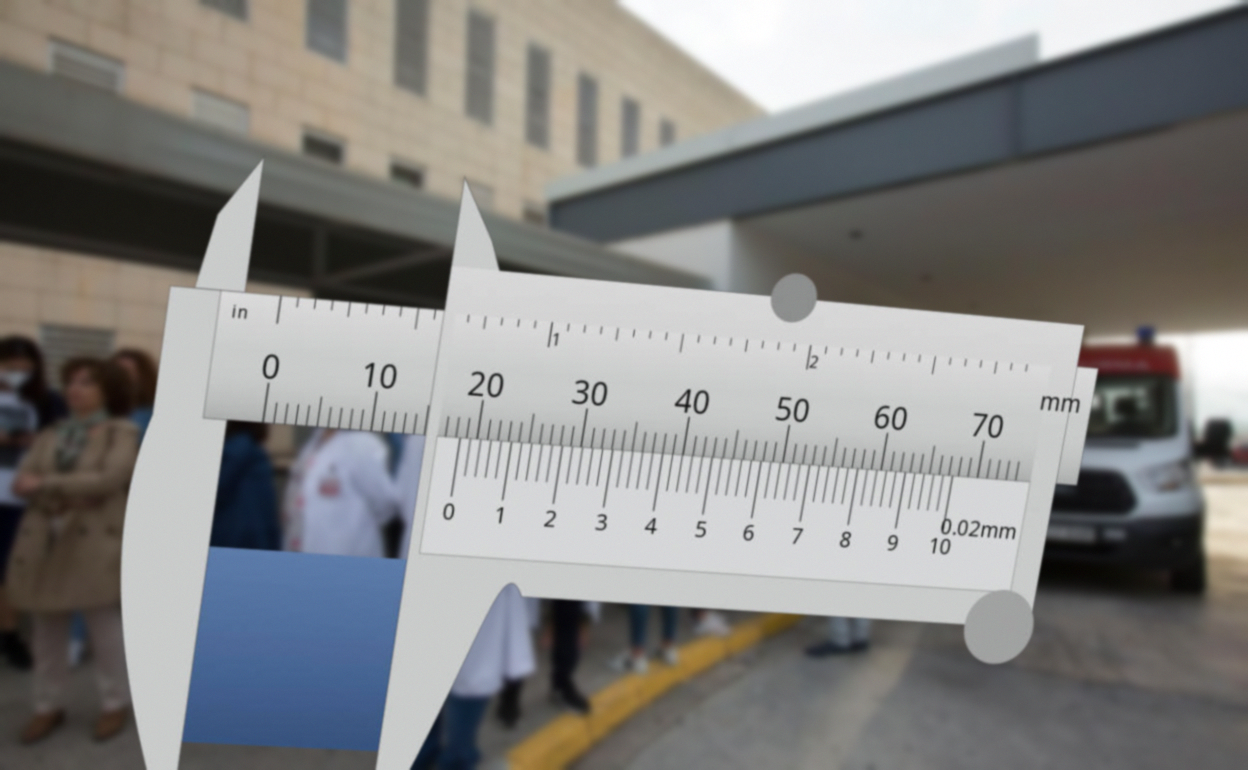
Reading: 18.4 mm
